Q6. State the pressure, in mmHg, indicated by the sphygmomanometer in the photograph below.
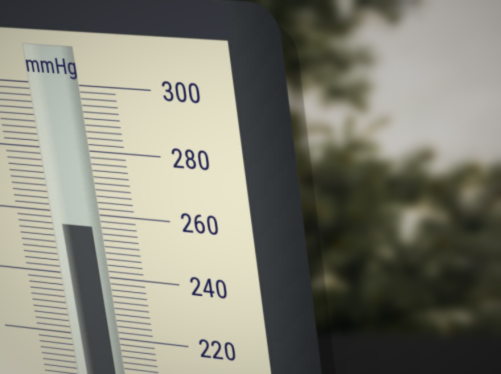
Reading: 256 mmHg
